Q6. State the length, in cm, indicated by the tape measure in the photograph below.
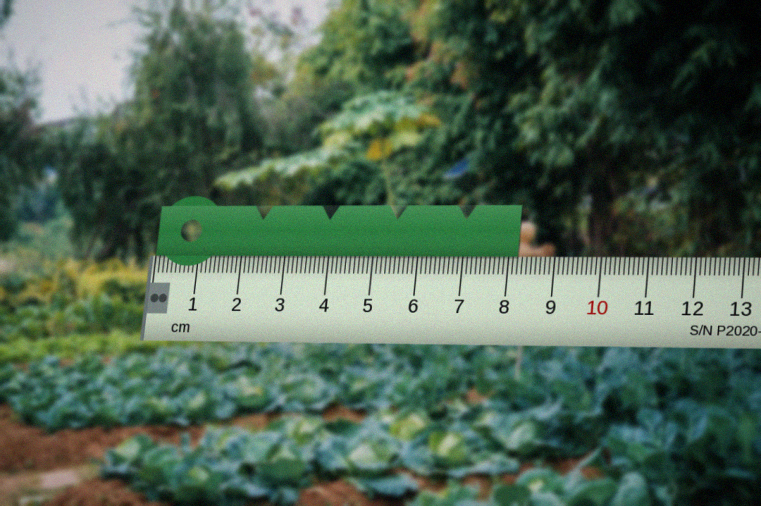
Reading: 8.2 cm
